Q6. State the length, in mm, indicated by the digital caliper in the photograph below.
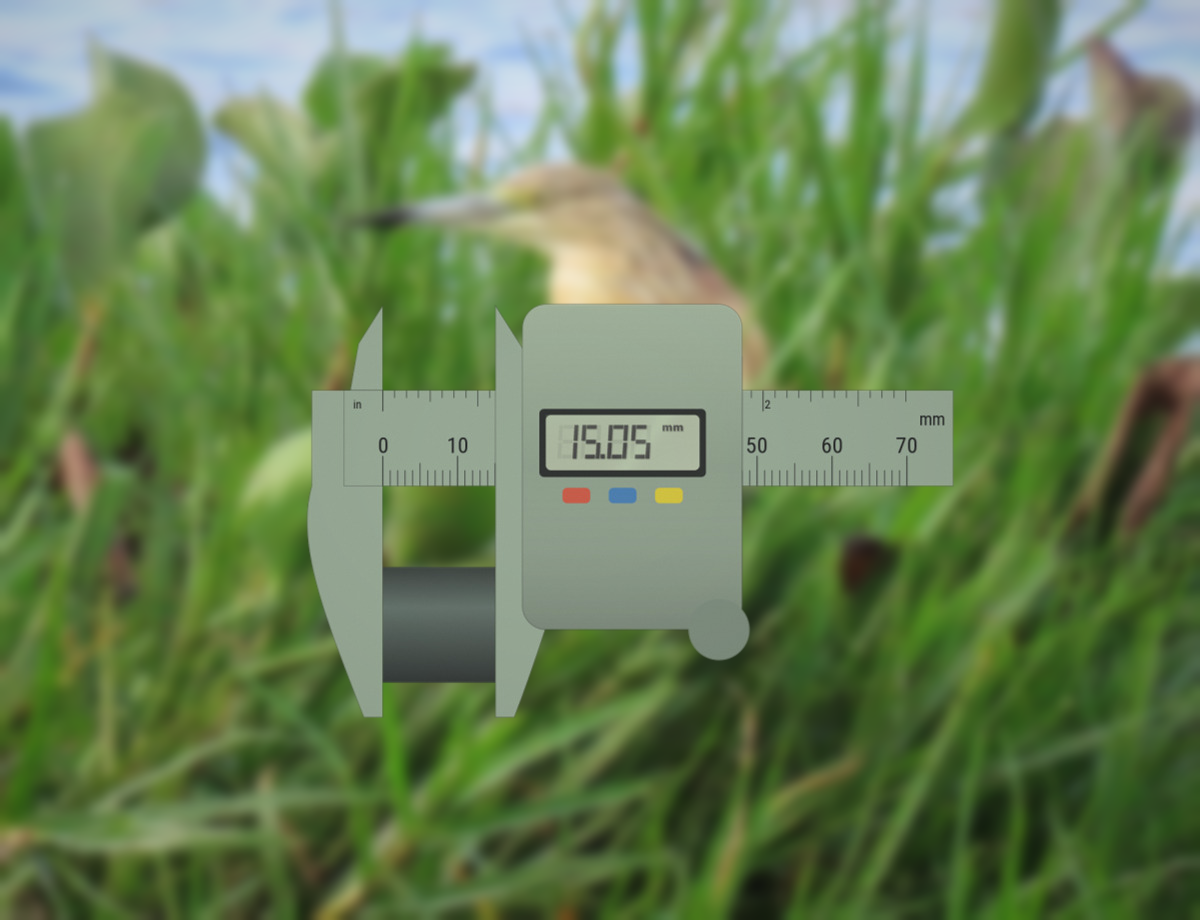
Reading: 15.05 mm
